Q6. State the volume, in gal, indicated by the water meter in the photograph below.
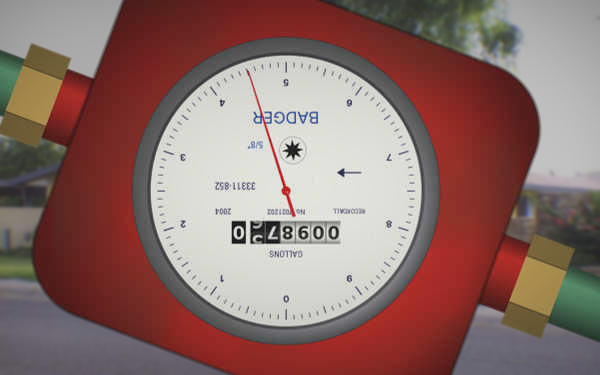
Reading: 98754.5 gal
